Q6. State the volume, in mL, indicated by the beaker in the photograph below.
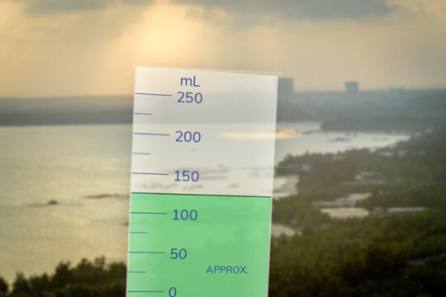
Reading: 125 mL
